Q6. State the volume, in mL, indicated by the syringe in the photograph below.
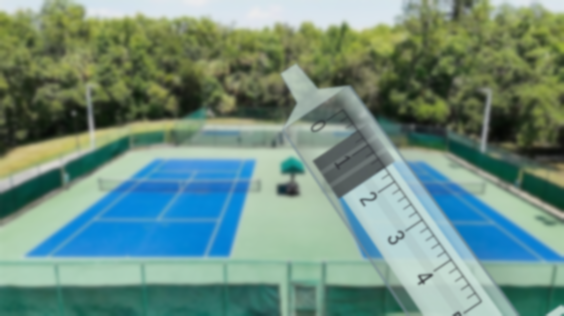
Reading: 0.6 mL
